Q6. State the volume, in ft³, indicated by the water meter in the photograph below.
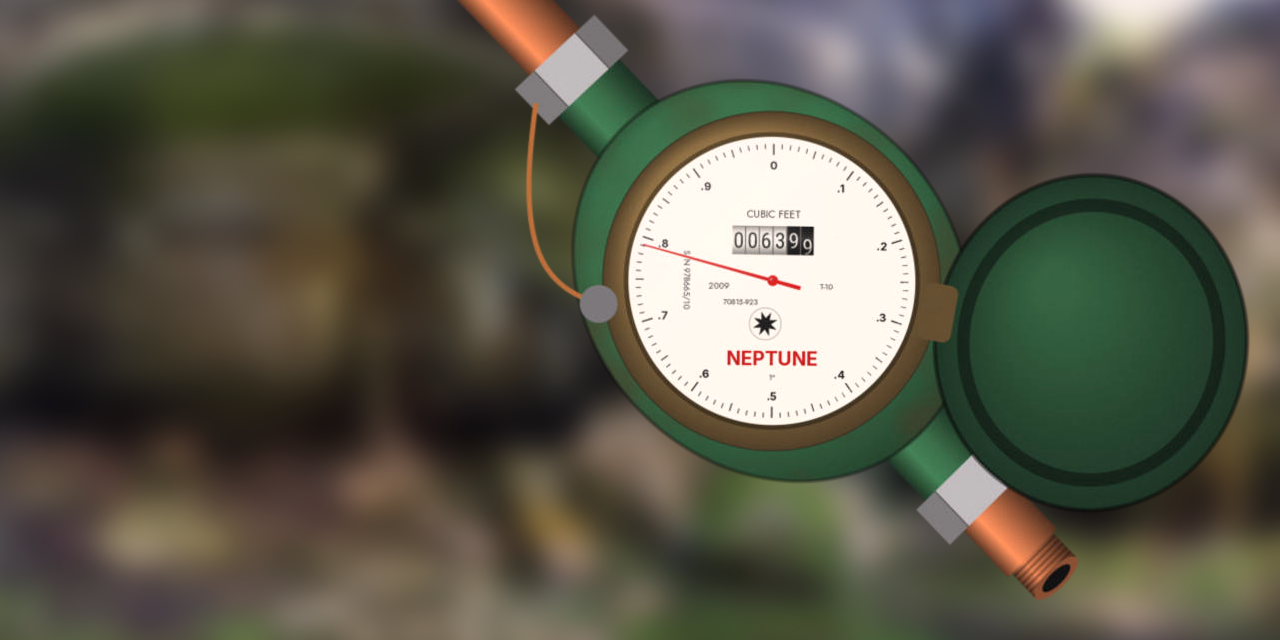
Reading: 6398.79 ft³
